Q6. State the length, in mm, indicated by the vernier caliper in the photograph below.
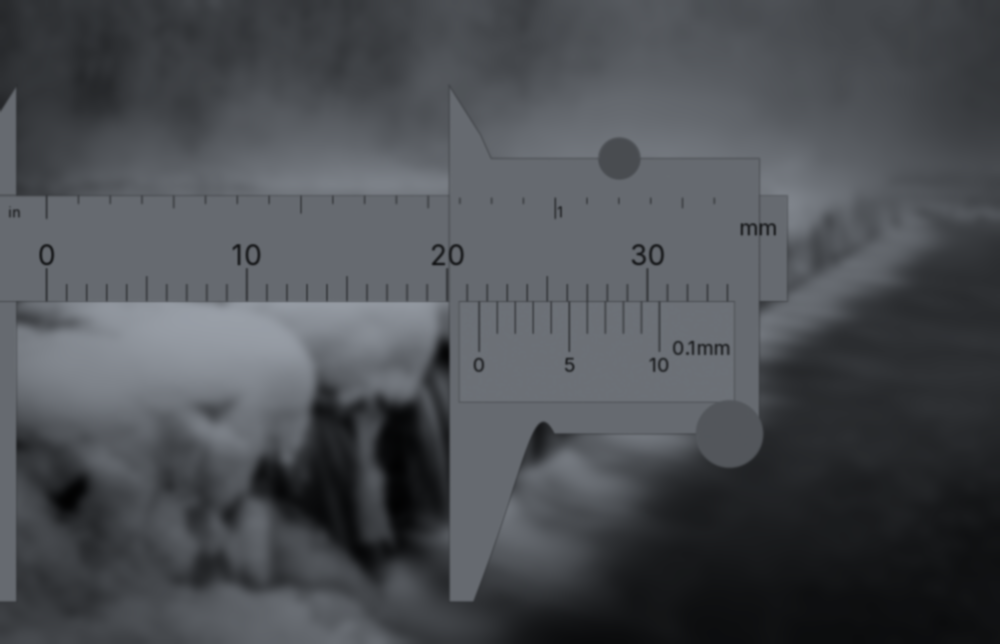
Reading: 21.6 mm
